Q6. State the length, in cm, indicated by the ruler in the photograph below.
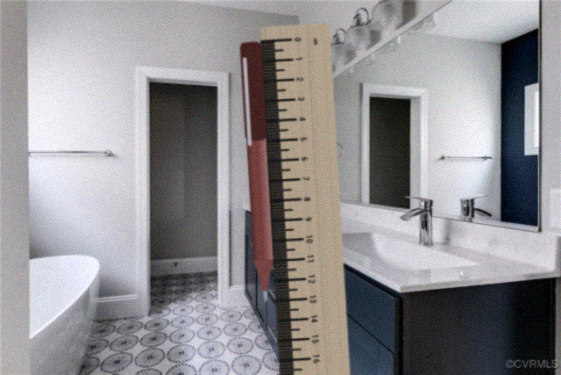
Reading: 13 cm
